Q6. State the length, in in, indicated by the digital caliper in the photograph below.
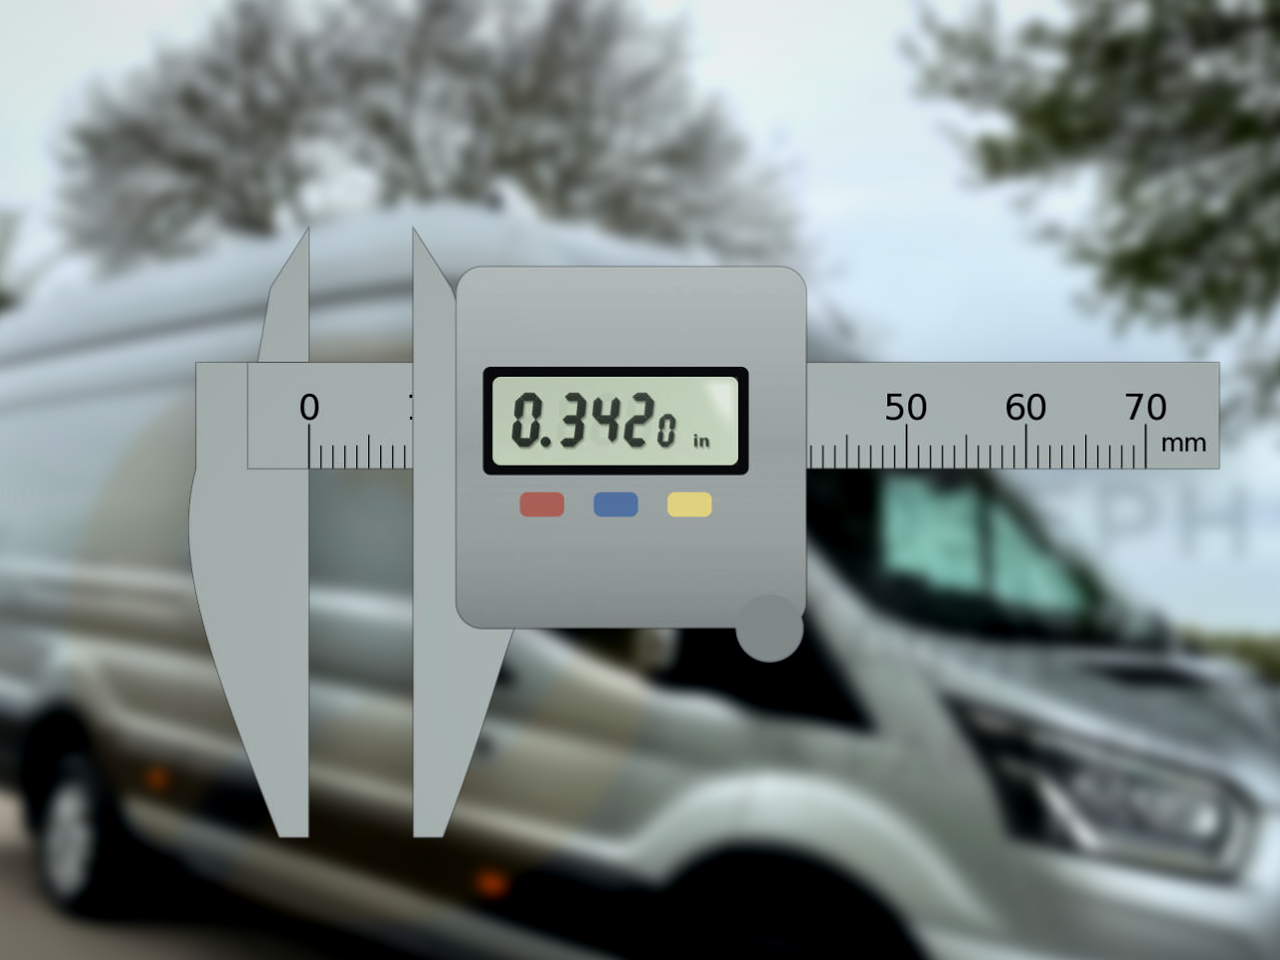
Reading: 0.3420 in
